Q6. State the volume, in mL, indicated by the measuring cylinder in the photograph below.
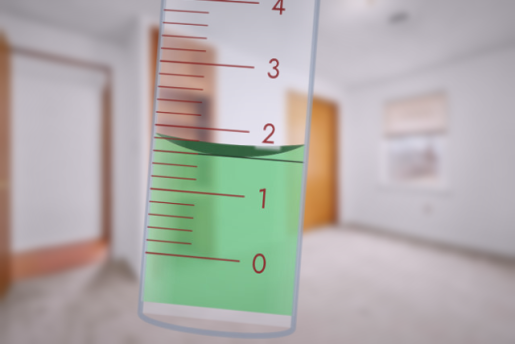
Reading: 1.6 mL
